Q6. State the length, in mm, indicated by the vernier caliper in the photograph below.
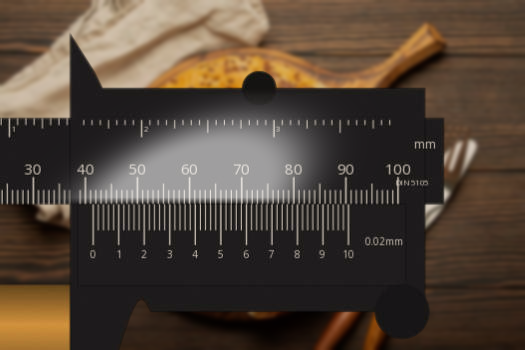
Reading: 41.5 mm
